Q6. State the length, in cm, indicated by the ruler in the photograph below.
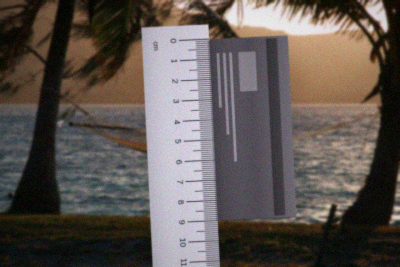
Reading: 9 cm
